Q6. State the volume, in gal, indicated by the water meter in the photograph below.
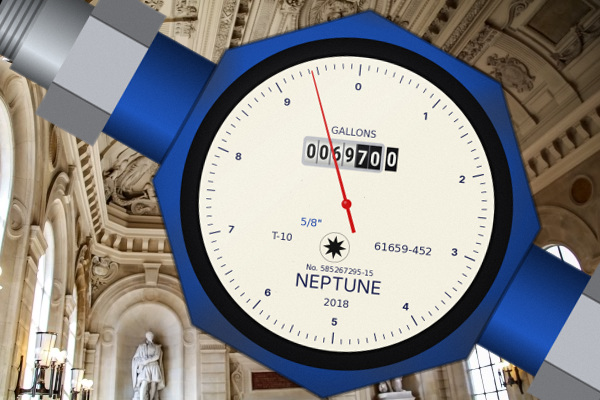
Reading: 69699.4 gal
